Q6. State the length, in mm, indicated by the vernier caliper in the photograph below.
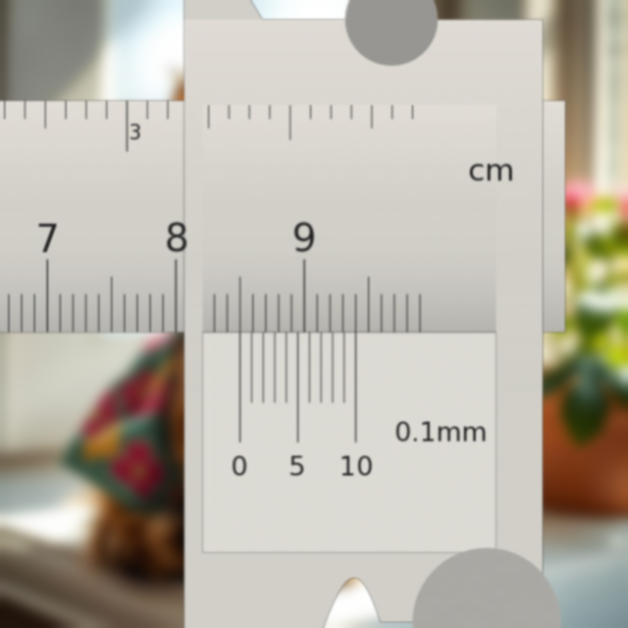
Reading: 85.0 mm
